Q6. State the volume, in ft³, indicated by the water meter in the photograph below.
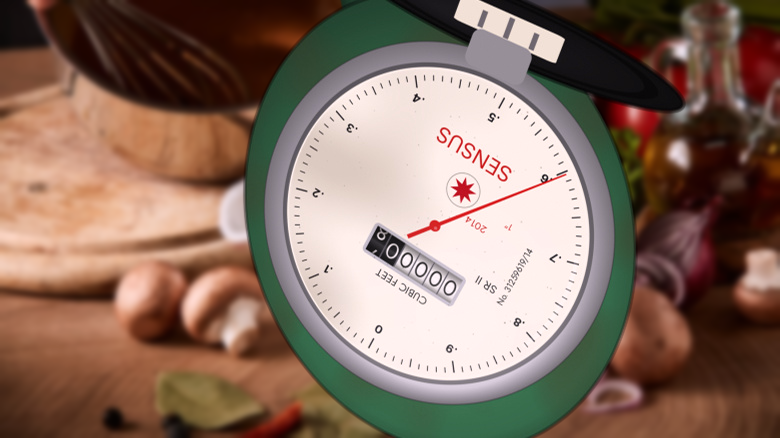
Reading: 7.60 ft³
